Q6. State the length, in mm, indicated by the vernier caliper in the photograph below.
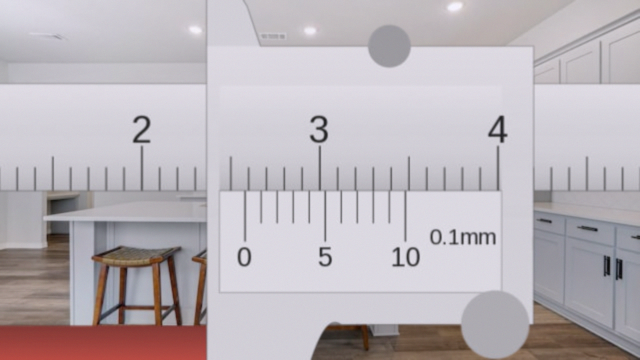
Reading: 25.8 mm
